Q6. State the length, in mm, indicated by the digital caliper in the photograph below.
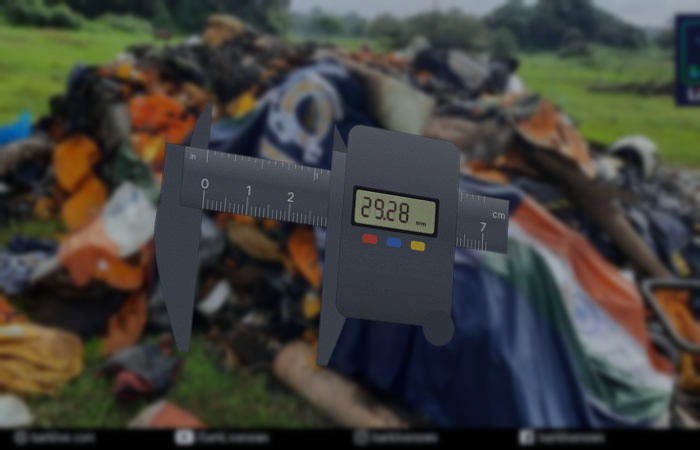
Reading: 29.28 mm
